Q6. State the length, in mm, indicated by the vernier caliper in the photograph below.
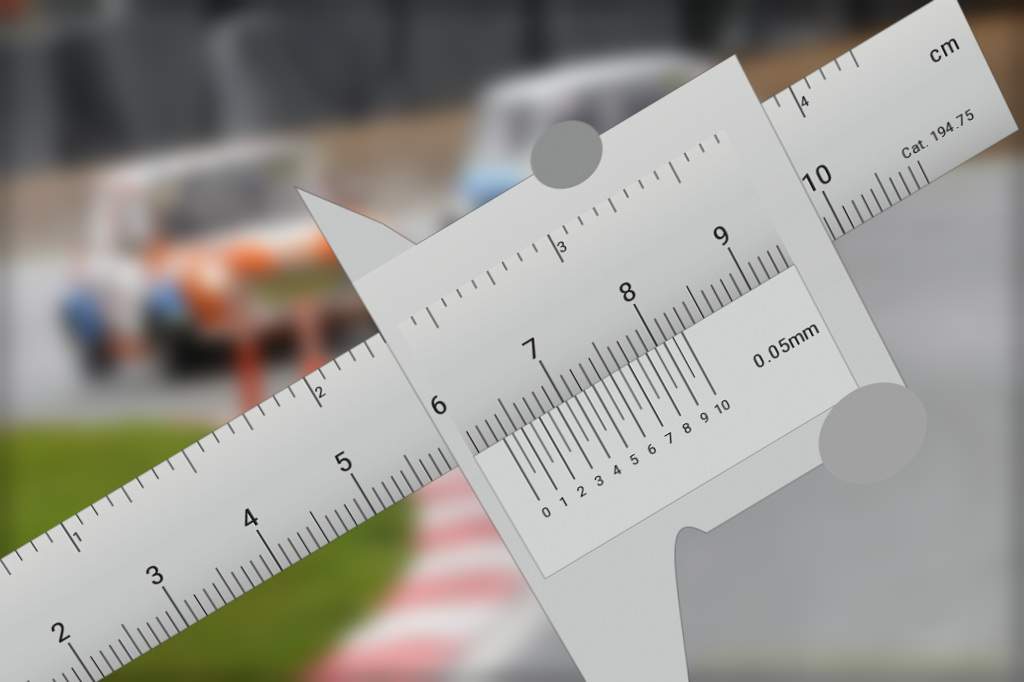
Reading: 63.6 mm
